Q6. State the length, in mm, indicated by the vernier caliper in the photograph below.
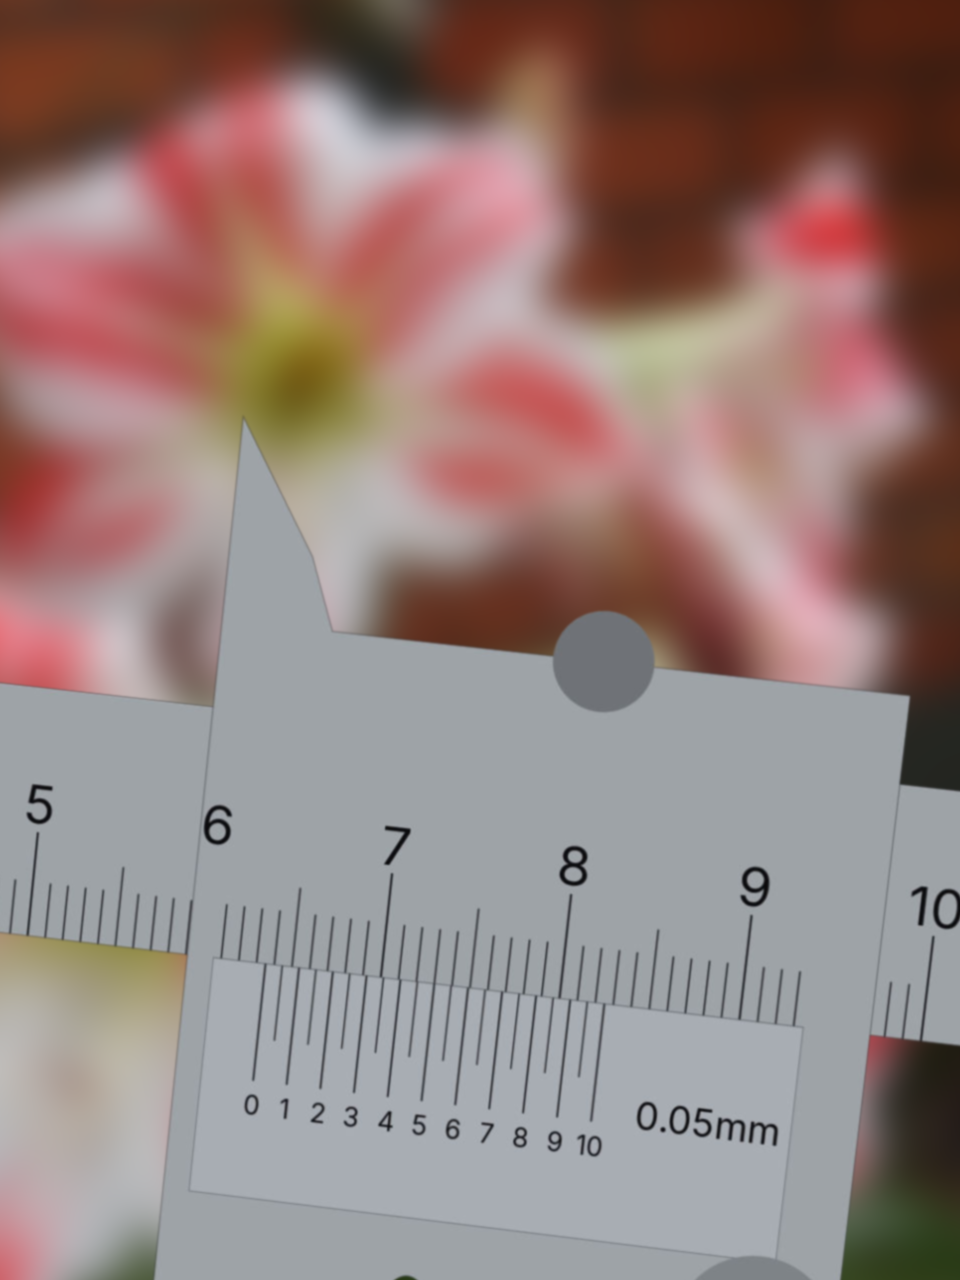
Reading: 63.5 mm
